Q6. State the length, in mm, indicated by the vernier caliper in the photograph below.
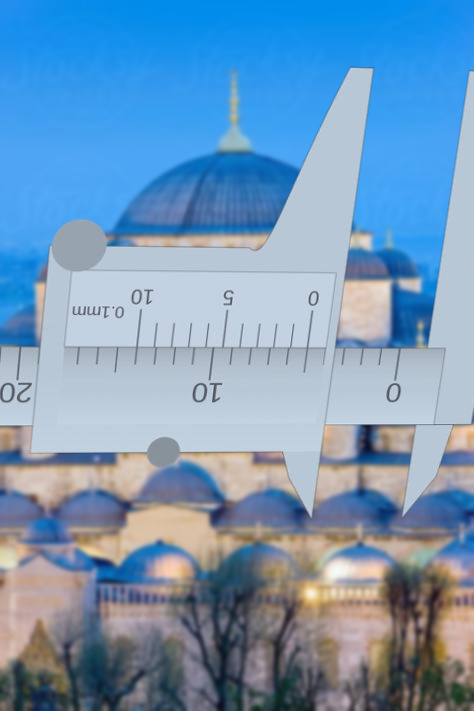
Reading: 5.0 mm
